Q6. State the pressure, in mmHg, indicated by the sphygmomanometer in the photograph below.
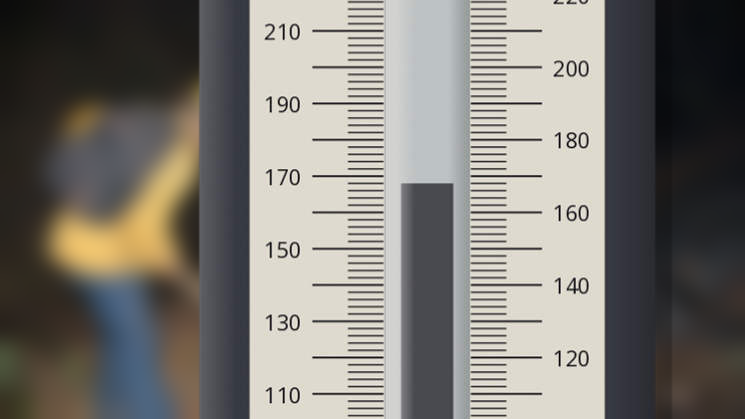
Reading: 168 mmHg
